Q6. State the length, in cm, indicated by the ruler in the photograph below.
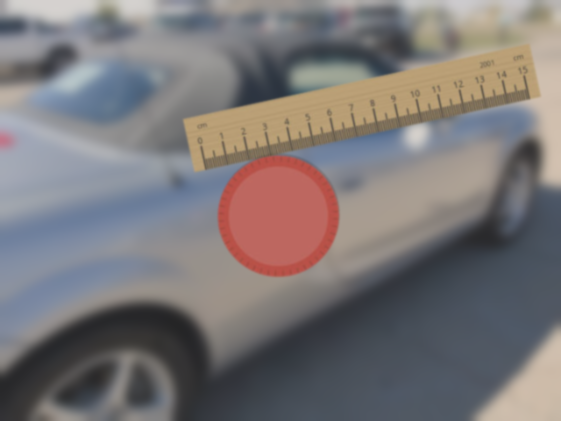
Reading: 5.5 cm
